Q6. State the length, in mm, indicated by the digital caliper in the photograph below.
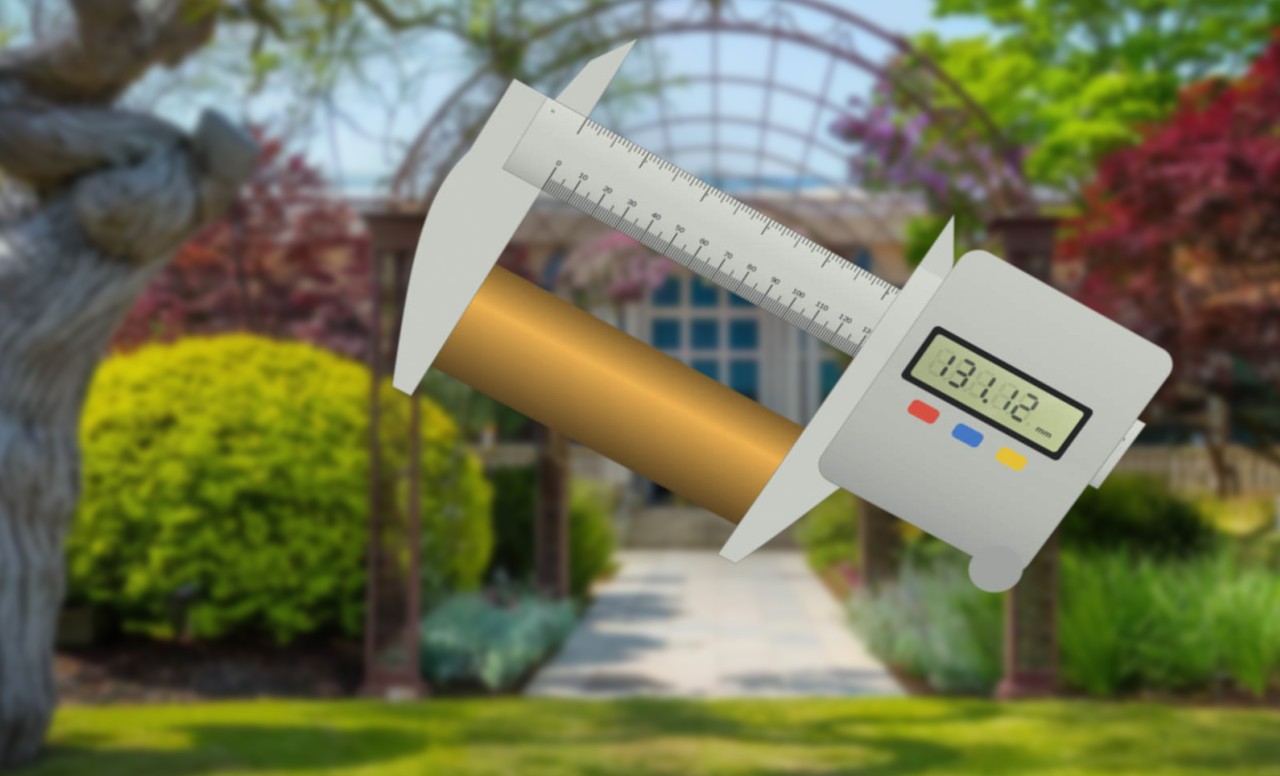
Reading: 131.12 mm
